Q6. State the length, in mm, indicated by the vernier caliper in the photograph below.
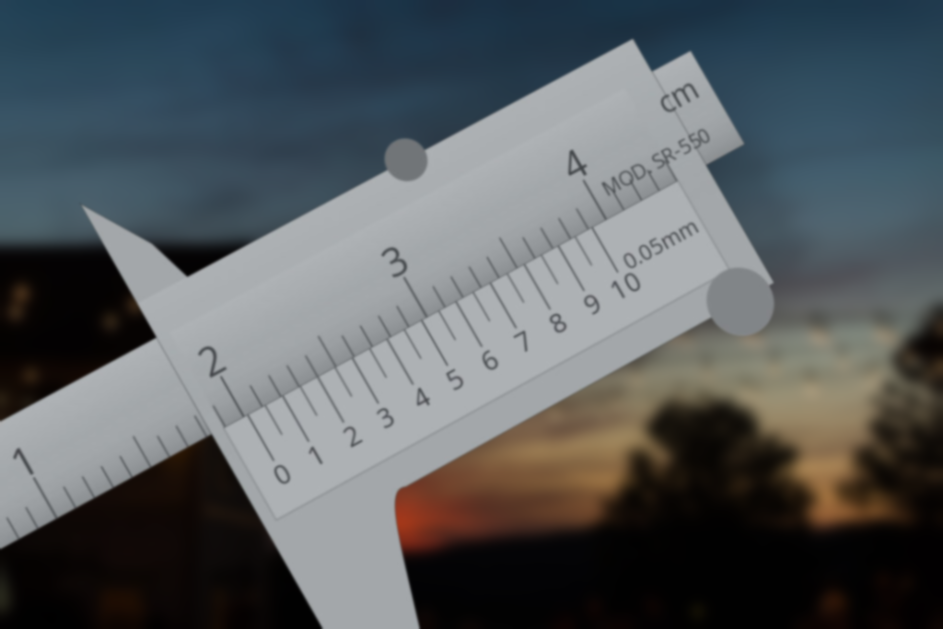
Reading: 20.2 mm
